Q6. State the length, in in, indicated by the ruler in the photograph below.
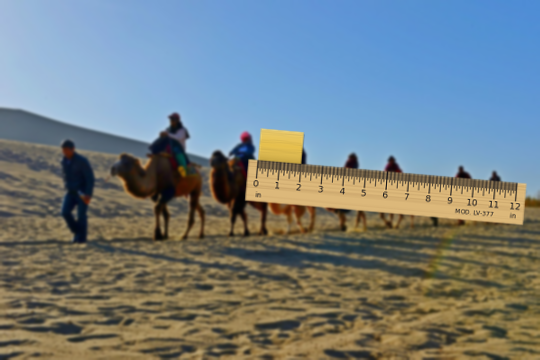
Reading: 2 in
